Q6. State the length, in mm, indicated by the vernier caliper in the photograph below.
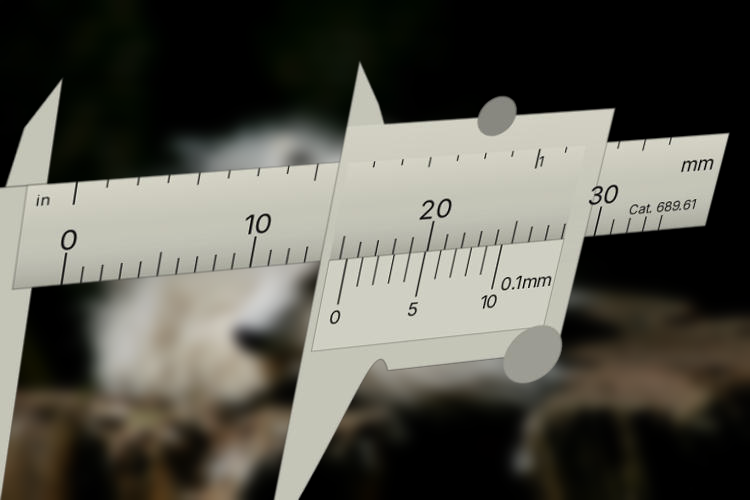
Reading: 15.4 mm
